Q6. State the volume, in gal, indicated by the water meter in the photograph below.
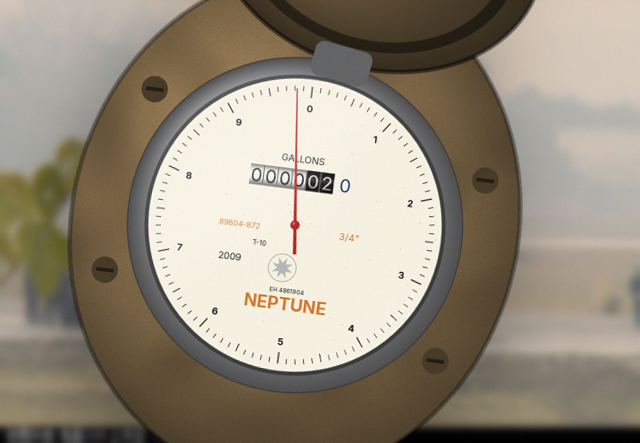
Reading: 19.8 gal
